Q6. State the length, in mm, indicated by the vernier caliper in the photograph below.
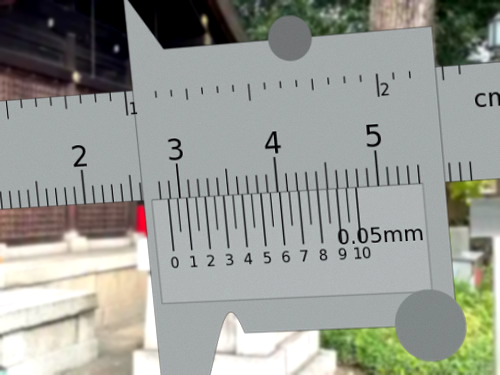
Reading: 28.8 mm
